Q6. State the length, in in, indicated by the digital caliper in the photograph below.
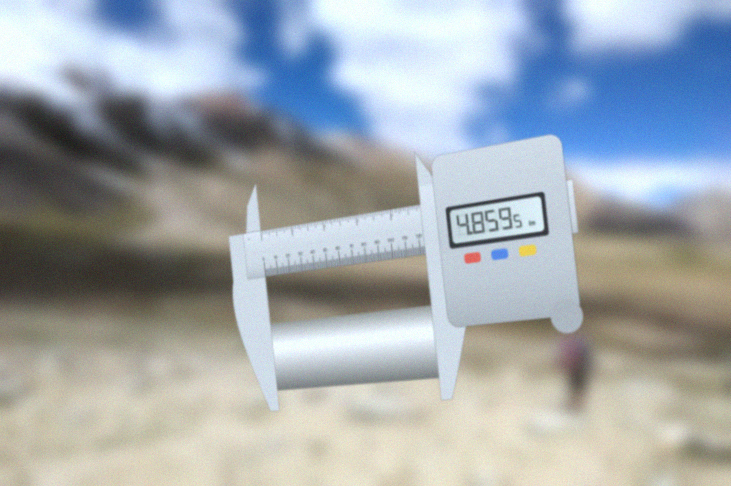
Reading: 4.8595 in
